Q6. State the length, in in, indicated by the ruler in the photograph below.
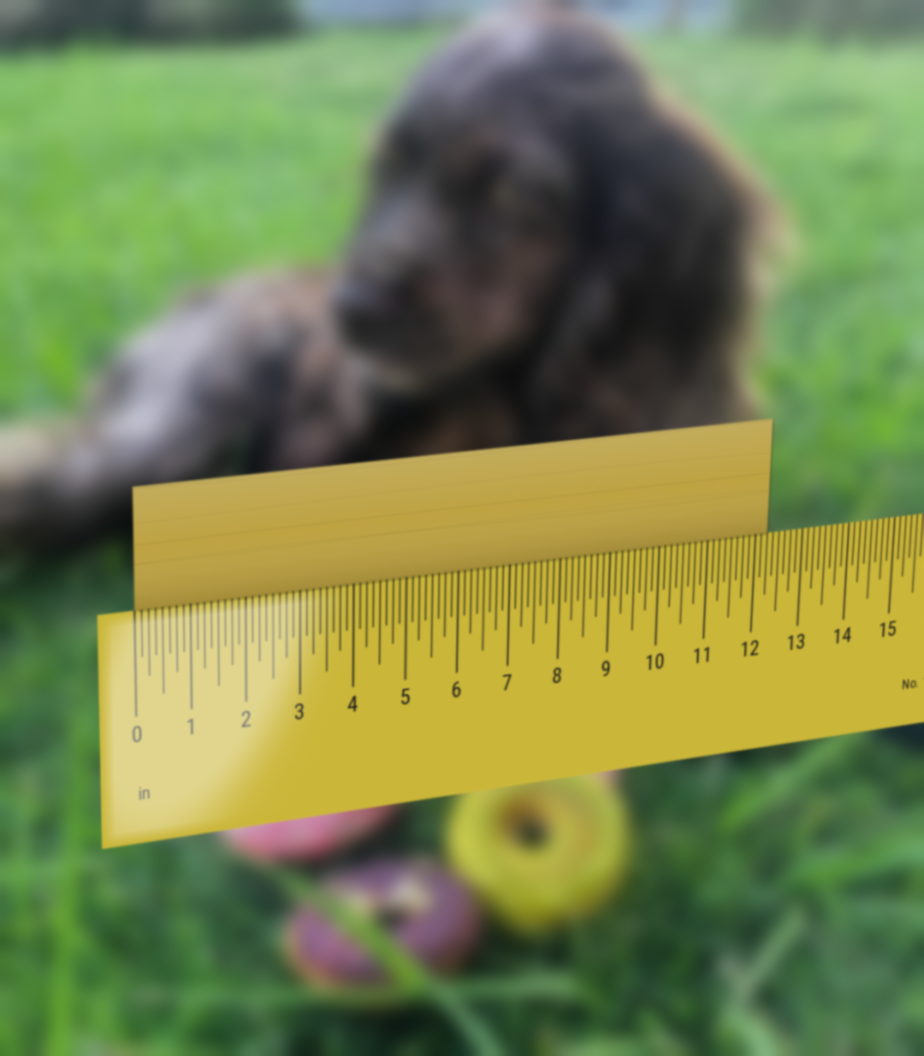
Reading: 12.25 in
